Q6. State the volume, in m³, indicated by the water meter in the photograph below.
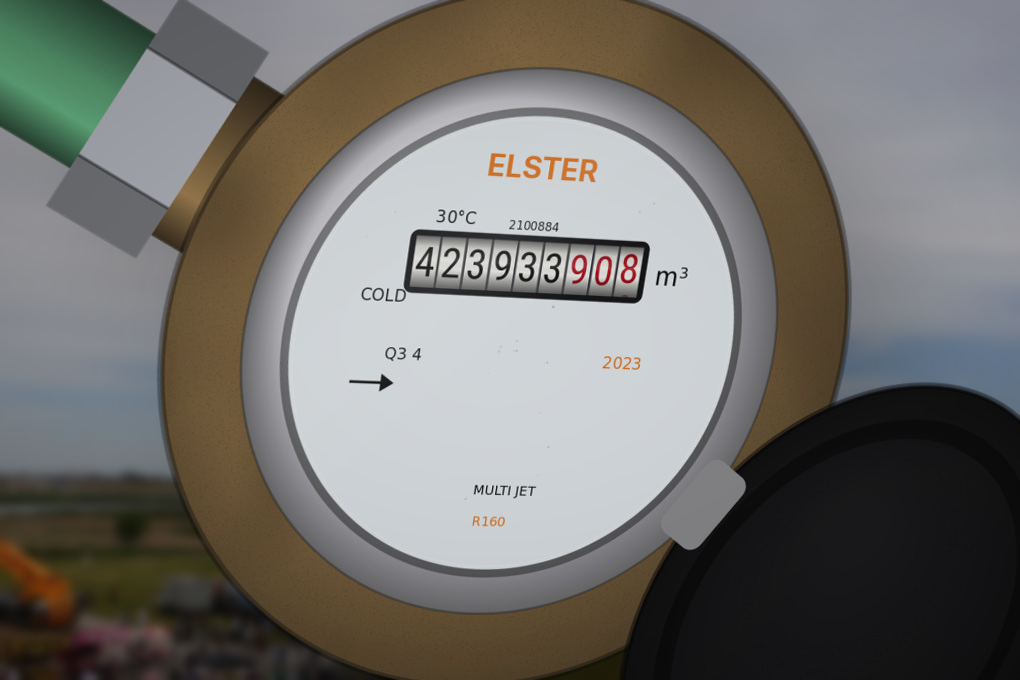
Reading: 423933.908 m³
